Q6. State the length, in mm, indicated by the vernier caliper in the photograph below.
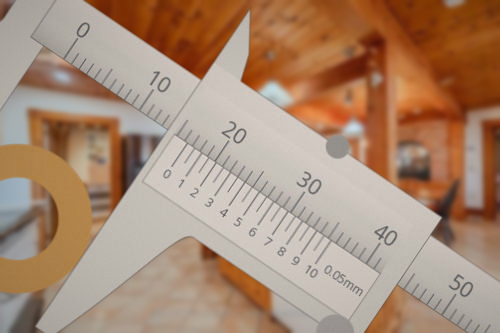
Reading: 16.4 mm
